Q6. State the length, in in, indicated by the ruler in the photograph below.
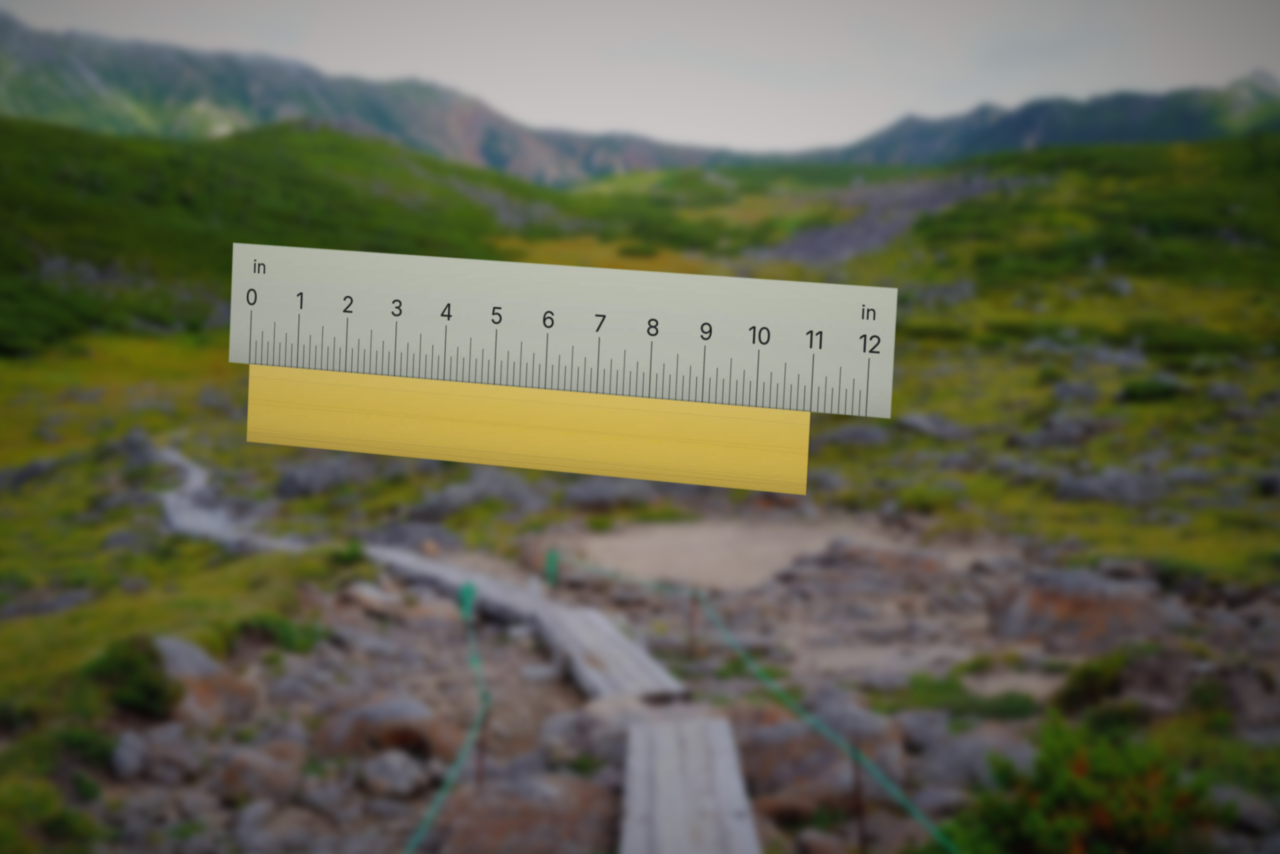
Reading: 11 in
